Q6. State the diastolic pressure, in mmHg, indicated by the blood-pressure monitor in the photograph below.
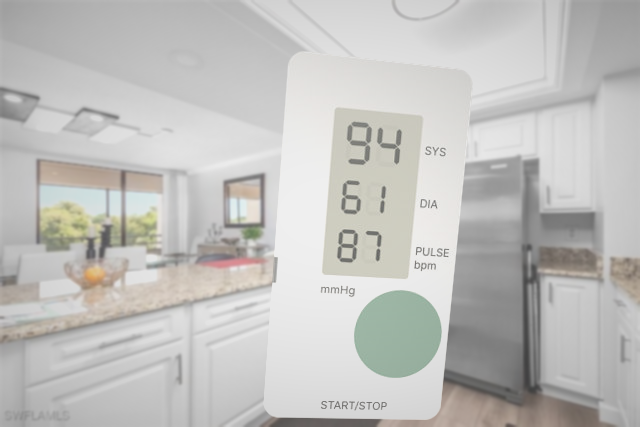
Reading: 61 mmHg
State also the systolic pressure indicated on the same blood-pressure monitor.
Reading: 94 mmHg
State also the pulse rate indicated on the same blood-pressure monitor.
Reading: 87 bpm
